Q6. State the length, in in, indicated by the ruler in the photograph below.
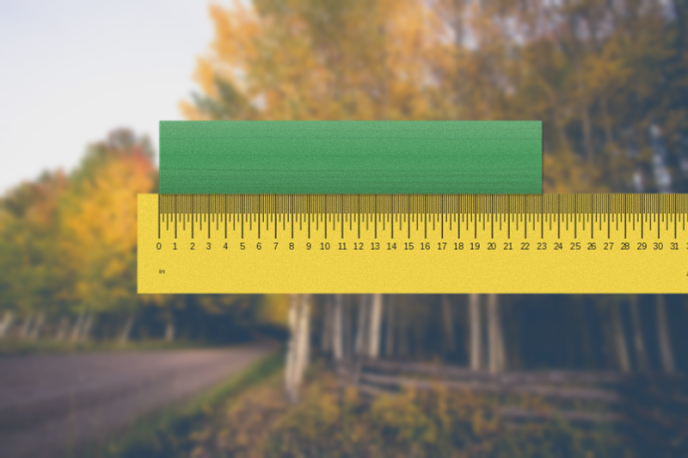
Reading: 23 in
